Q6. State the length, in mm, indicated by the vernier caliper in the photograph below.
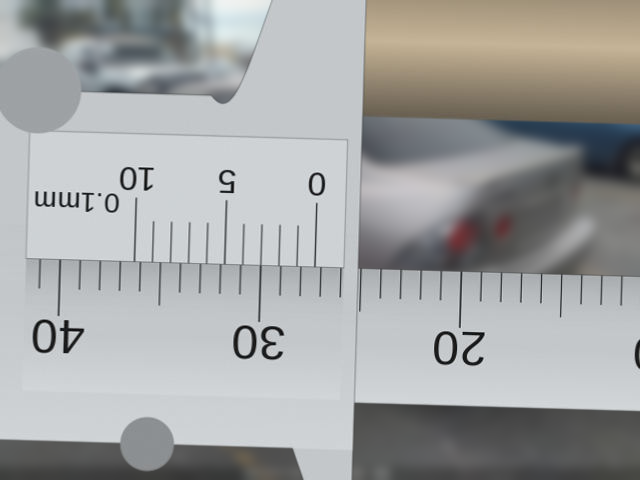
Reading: 27.3 mm
